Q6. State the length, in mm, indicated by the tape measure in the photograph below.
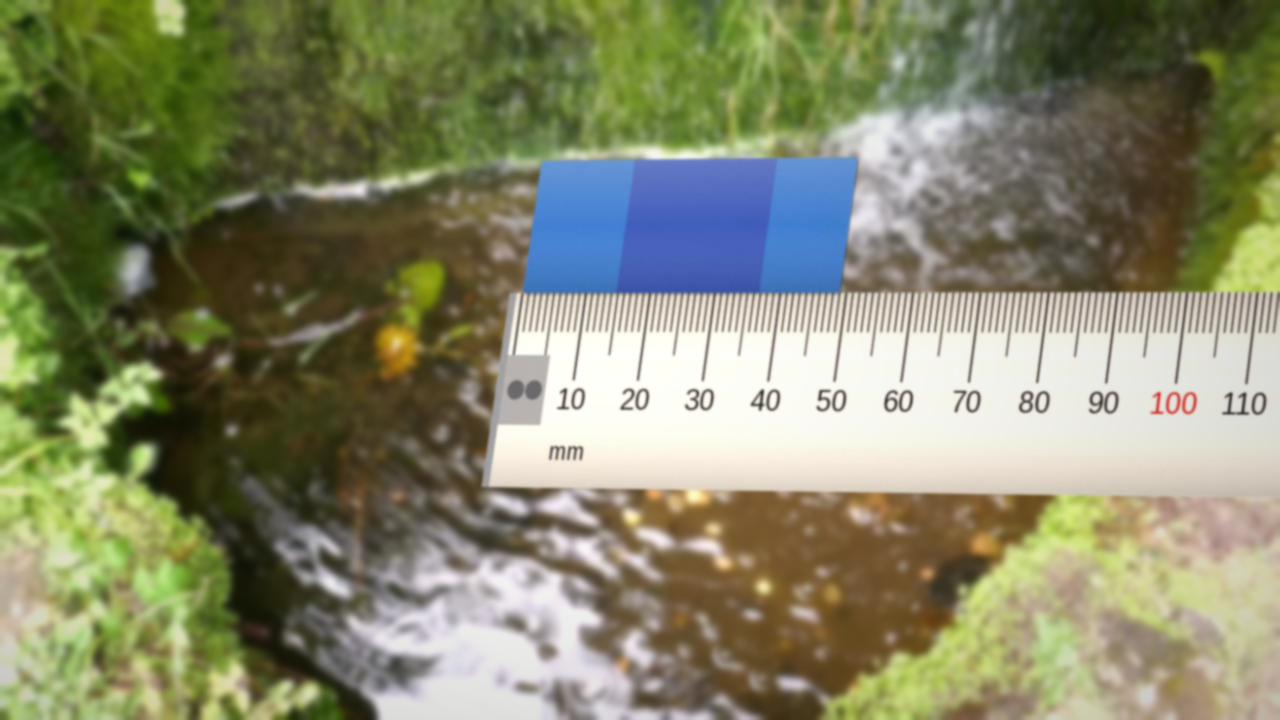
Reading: 49 mm
